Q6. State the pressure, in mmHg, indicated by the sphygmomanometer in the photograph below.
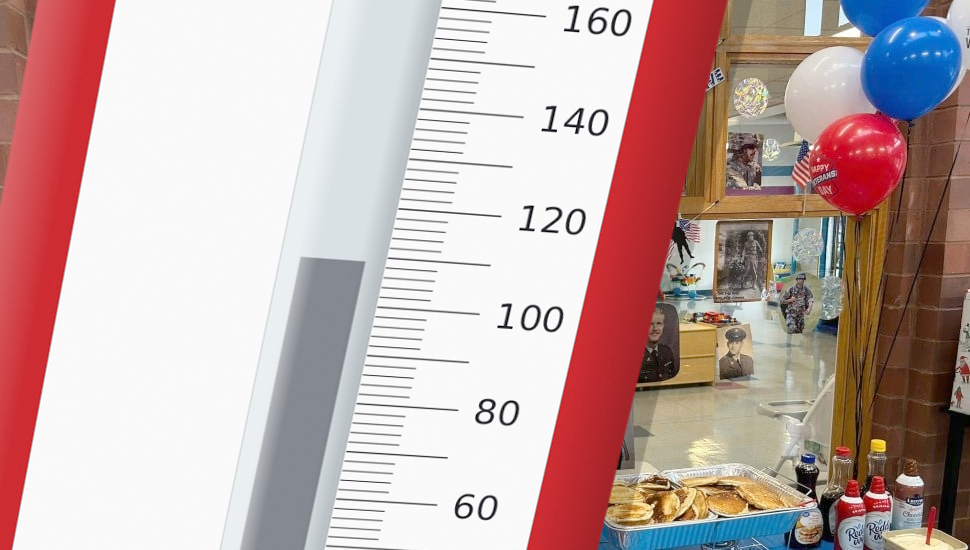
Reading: 109 mmHg
